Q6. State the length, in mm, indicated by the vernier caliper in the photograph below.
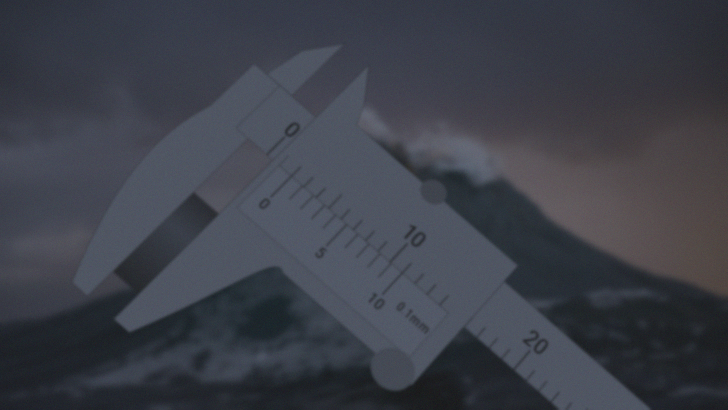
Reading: 2.0 mm
